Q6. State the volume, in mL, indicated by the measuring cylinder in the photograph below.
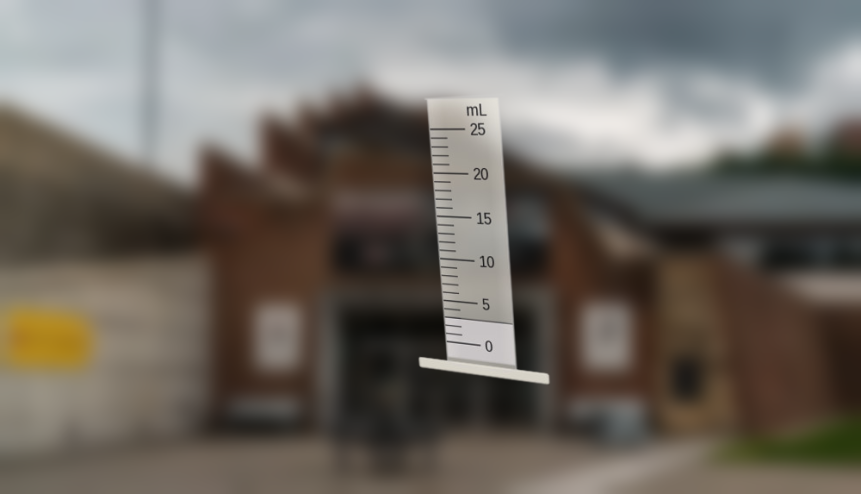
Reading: 3 mL
